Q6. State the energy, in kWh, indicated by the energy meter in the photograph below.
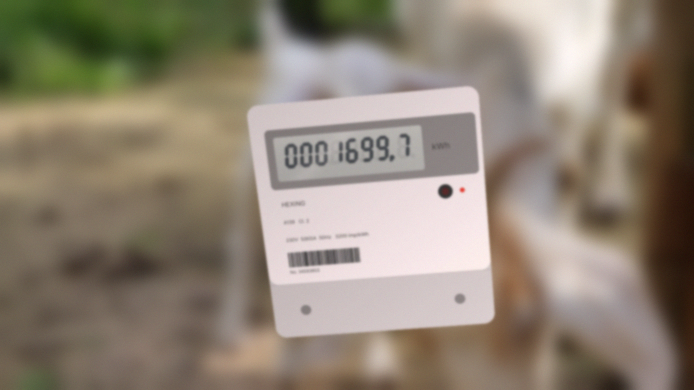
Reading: 1699.7 kWh
